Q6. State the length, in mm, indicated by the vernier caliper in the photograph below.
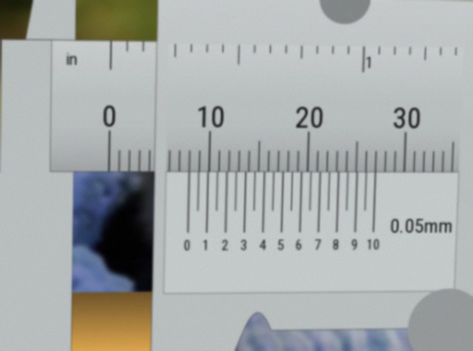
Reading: 8.0 mm
